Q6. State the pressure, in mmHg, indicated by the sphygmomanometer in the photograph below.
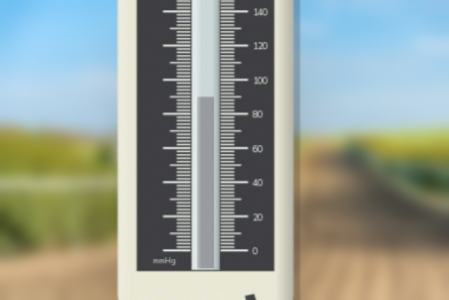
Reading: 90 mmHg
